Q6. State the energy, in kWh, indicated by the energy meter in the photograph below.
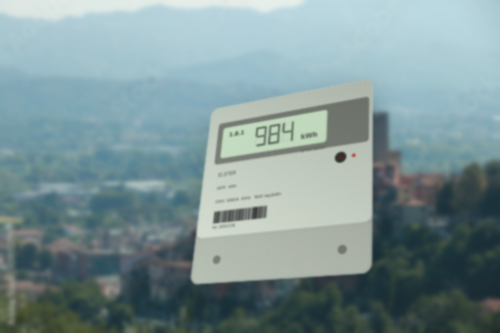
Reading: 984 kWh
